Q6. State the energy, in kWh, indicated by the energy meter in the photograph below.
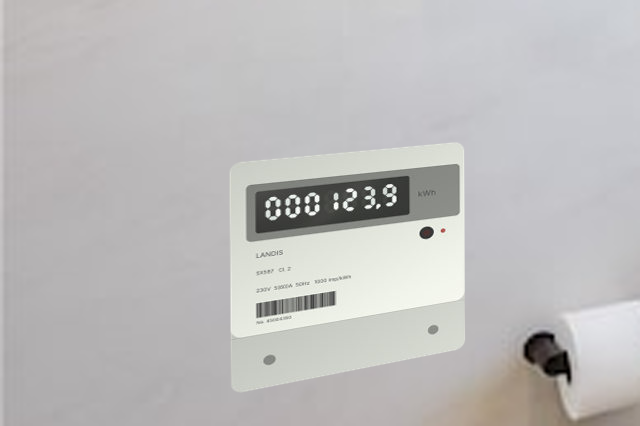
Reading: 123.9 kWh
